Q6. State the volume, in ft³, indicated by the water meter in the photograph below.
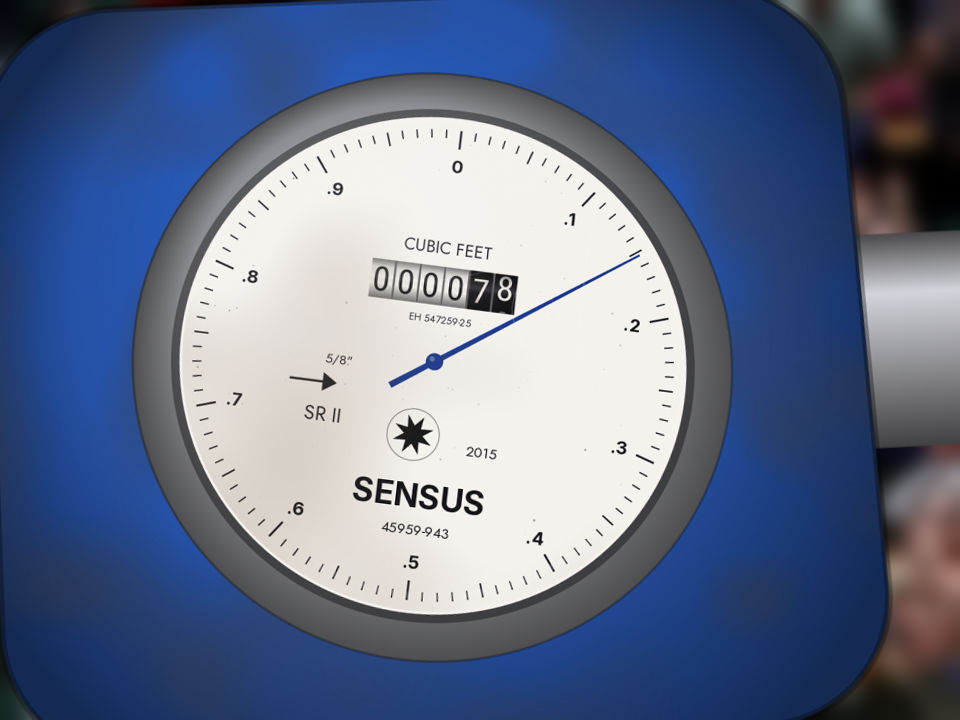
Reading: 78.15 ft³
